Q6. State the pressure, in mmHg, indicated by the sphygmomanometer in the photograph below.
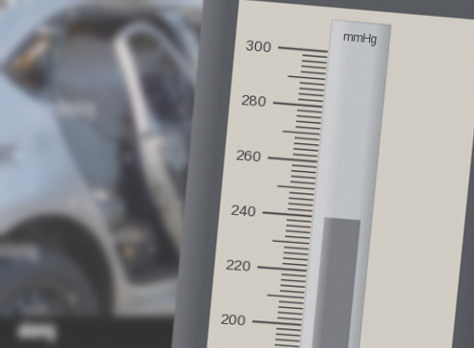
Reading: 240 mmHg
